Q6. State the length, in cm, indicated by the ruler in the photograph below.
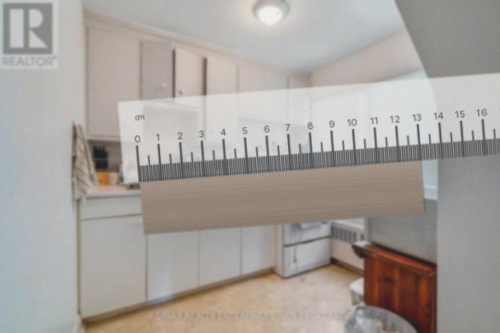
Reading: 13 cm
